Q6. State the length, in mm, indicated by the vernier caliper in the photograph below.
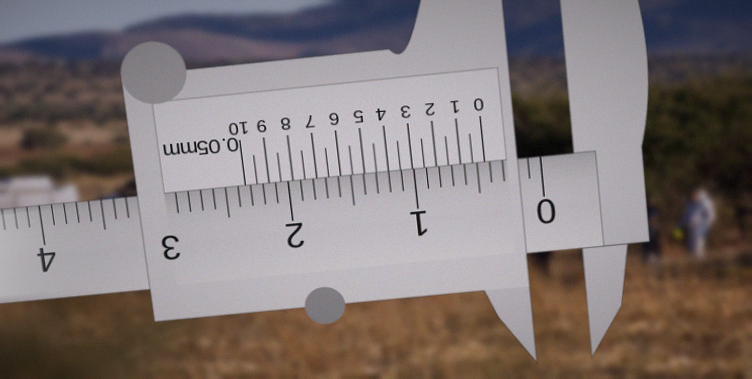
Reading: 4.4 mm
